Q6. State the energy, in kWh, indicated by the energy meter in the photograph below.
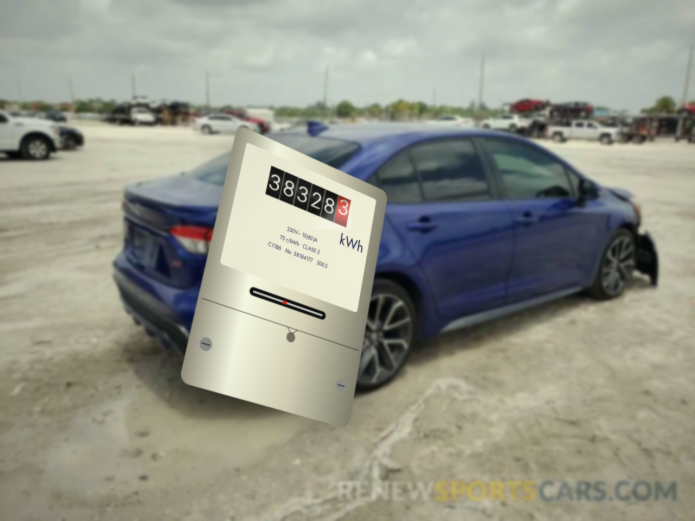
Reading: 38328.3 kWh
